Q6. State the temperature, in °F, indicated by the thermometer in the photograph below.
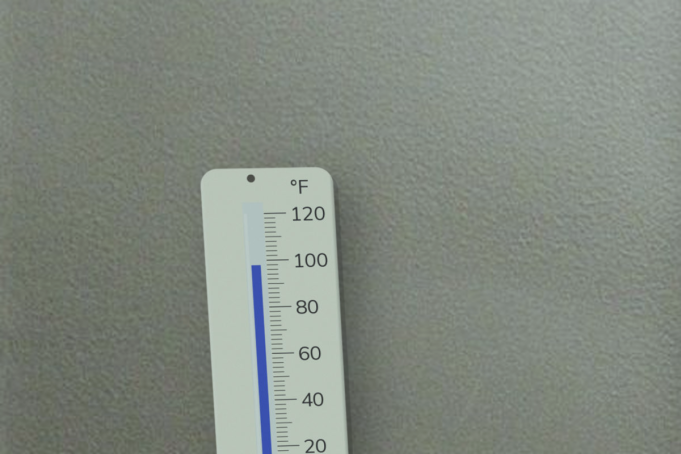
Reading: 98 °F
